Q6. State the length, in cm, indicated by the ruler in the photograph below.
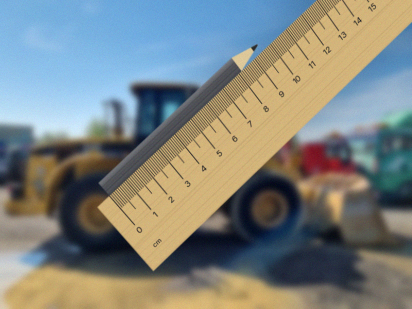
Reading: 9.5 cm
